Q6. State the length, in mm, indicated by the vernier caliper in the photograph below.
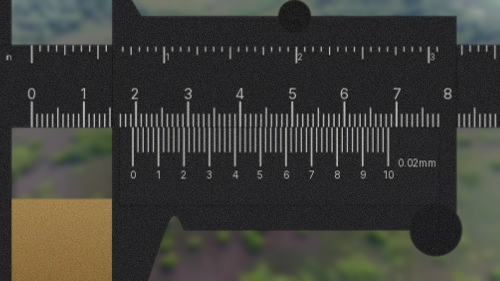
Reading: 19.4 mm
